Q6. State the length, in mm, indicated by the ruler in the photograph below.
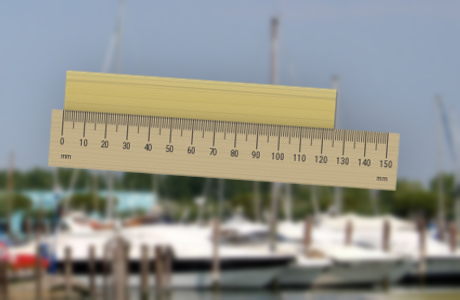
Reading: 125 mm
